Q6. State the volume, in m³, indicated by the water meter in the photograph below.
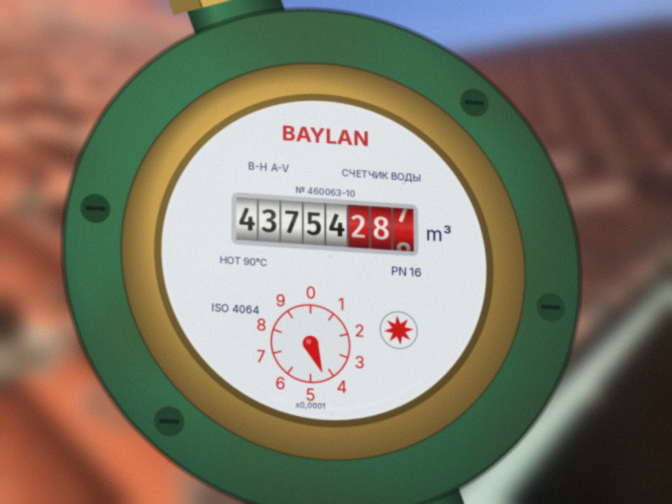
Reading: 43754.2874 m³
